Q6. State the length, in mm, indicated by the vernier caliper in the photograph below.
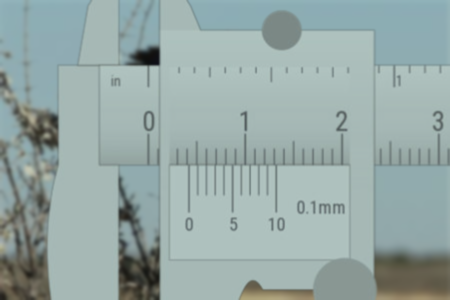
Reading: 4.2 mm
